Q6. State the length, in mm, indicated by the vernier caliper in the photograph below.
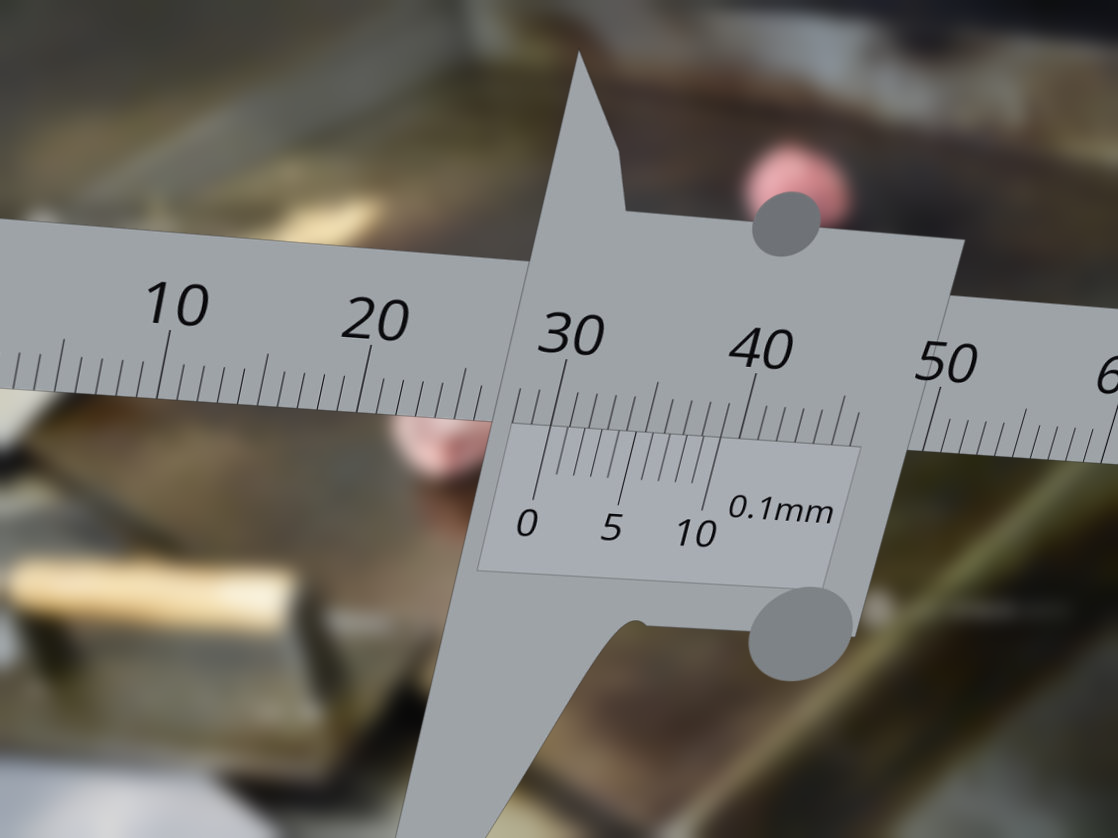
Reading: 30.0 mm
